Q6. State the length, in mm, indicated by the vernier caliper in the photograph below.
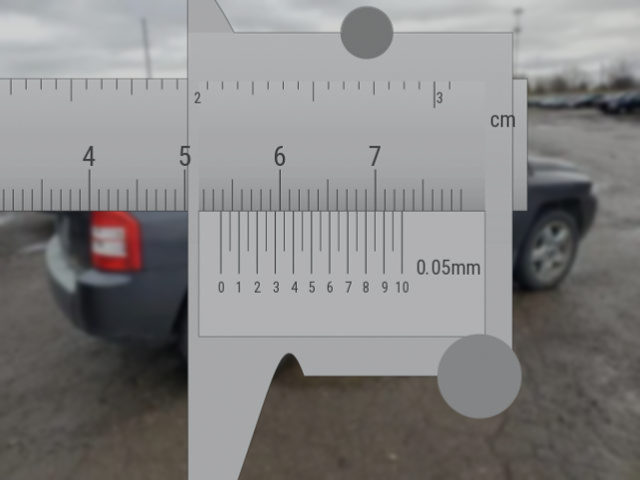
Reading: 53.8 mm
